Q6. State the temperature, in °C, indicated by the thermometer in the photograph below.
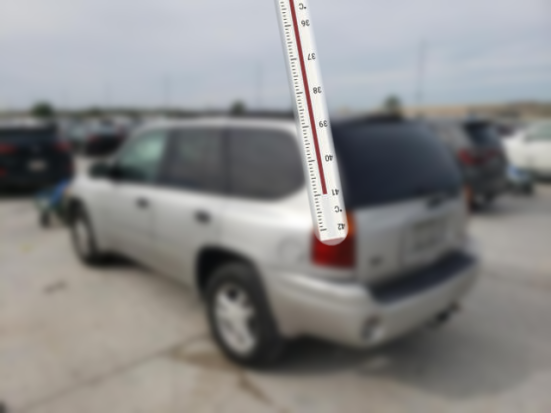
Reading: 41 °C
